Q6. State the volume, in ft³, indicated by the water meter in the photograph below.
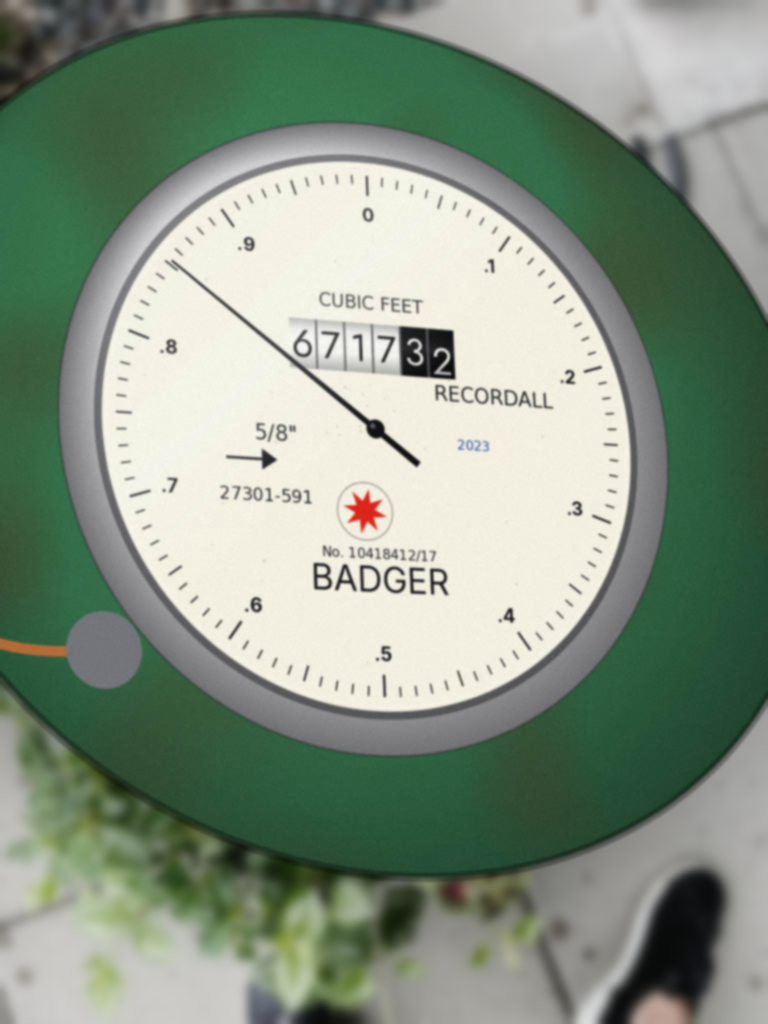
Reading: 671731.85 ft³
